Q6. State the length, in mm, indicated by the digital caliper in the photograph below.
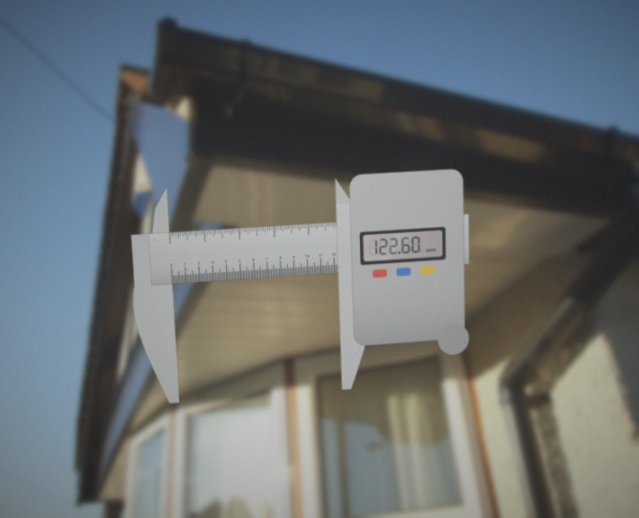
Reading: 122.60 mm
